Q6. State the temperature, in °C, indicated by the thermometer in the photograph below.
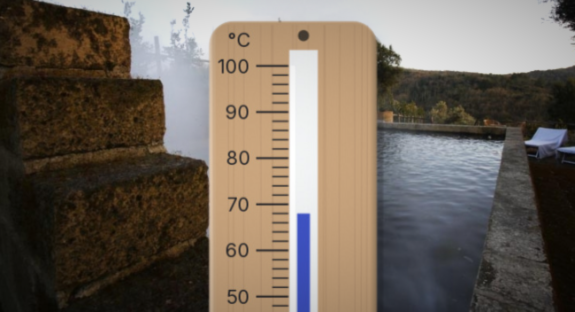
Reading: 68 °C
